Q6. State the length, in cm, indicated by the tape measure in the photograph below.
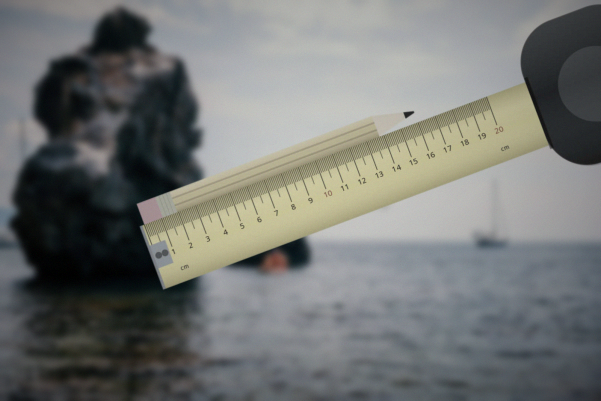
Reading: 16 cm
